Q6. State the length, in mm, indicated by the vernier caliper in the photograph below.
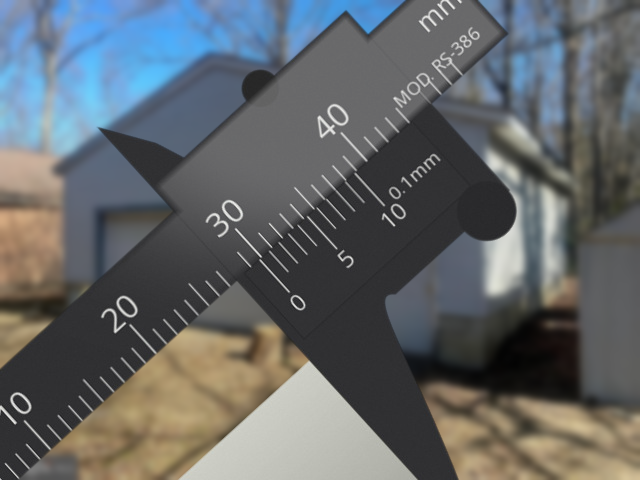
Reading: 29.8 mm
